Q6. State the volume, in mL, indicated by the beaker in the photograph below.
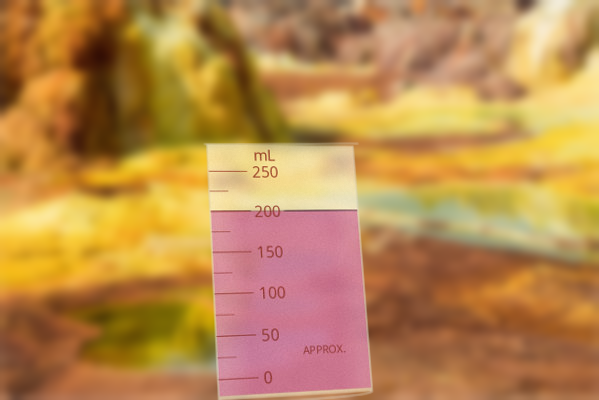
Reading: 200 mL
